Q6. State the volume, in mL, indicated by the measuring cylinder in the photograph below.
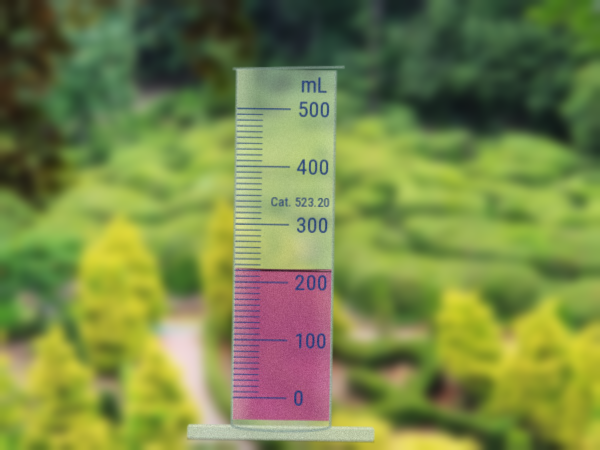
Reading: 220 mL
